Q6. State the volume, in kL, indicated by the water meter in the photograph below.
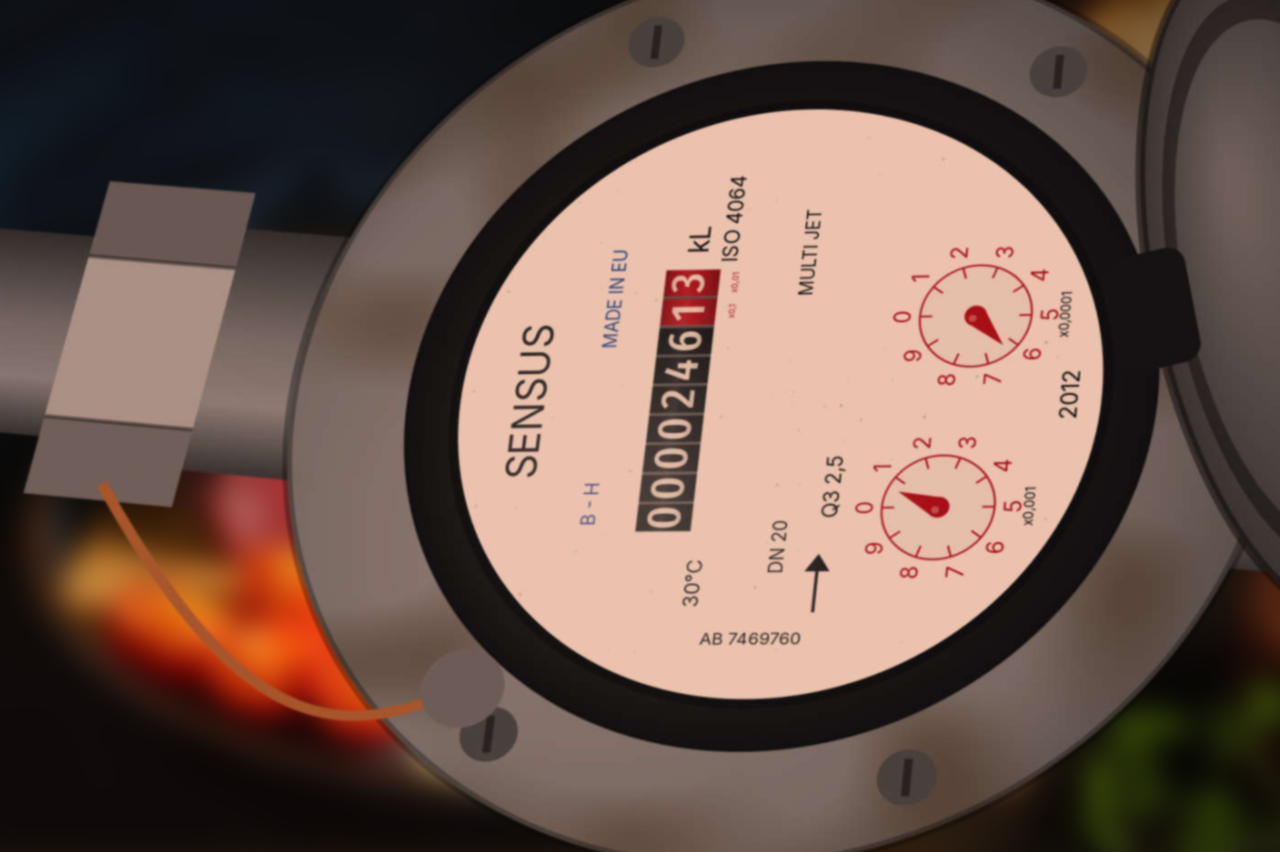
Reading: 246.1306 kL
